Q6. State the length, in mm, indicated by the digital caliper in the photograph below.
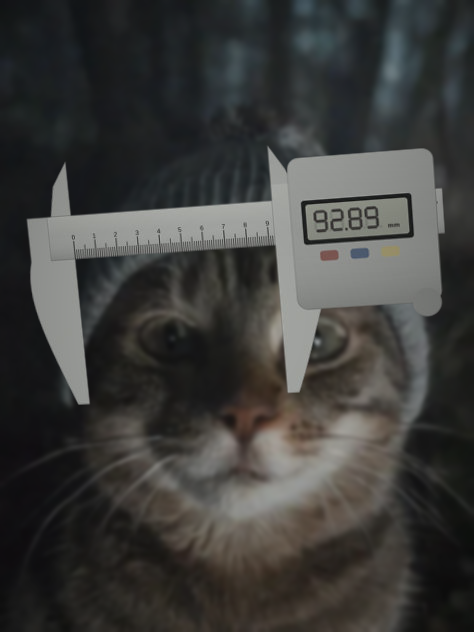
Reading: 92.89 mm
